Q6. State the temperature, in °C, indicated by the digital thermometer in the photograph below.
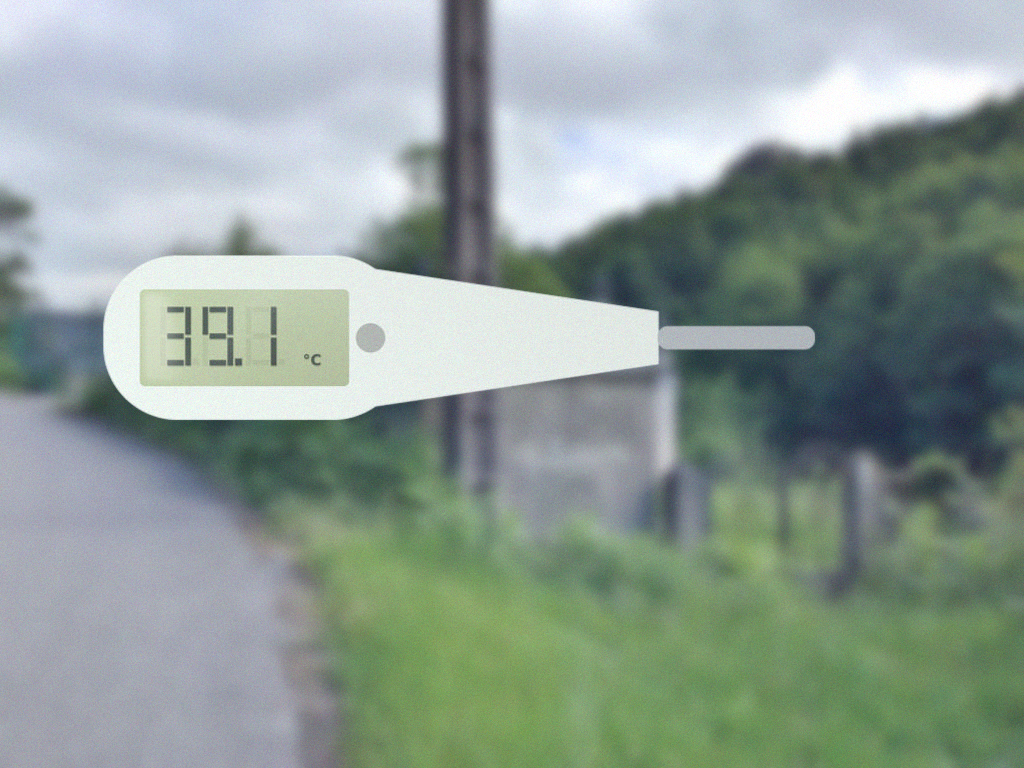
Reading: 39.1 °C
